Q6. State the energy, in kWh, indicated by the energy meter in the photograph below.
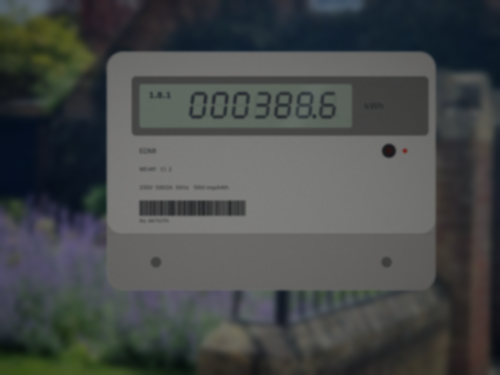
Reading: 388.6 kWh
